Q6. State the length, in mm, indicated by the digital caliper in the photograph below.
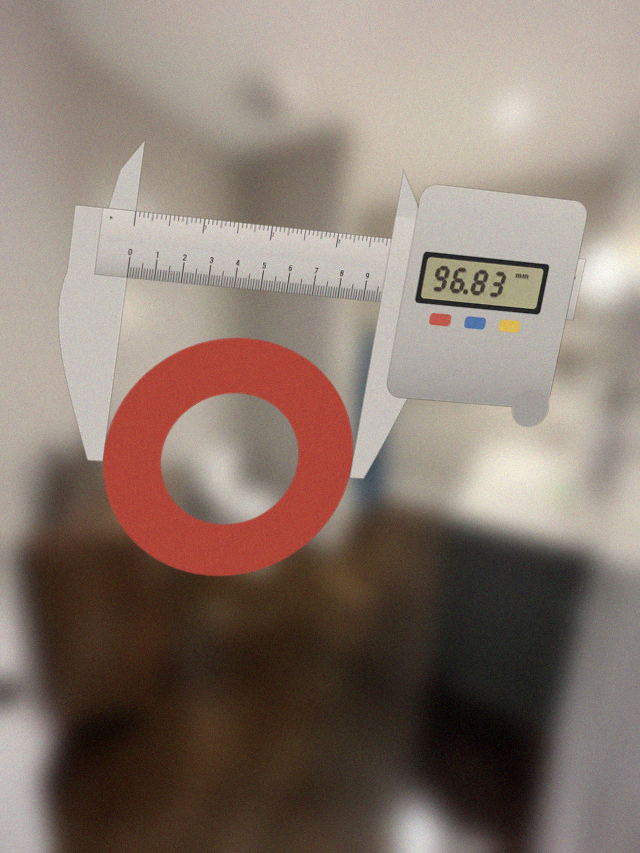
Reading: 96.83 mm
